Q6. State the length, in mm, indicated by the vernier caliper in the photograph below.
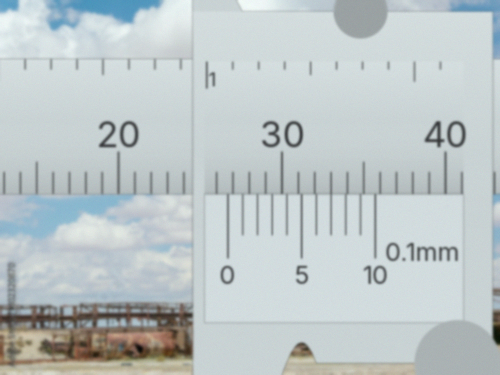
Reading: 26.7 mm
